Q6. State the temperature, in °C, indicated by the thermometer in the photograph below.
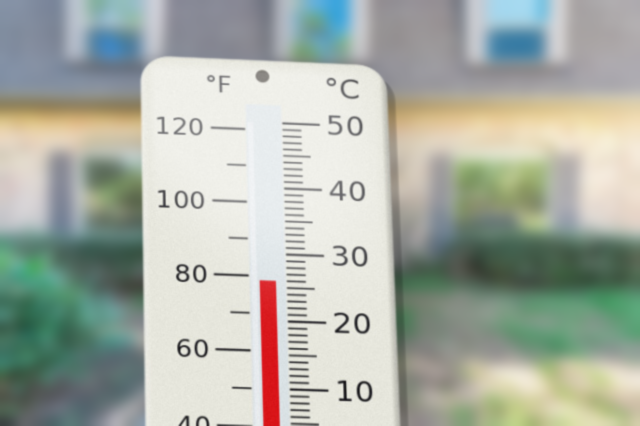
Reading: 26 °C
